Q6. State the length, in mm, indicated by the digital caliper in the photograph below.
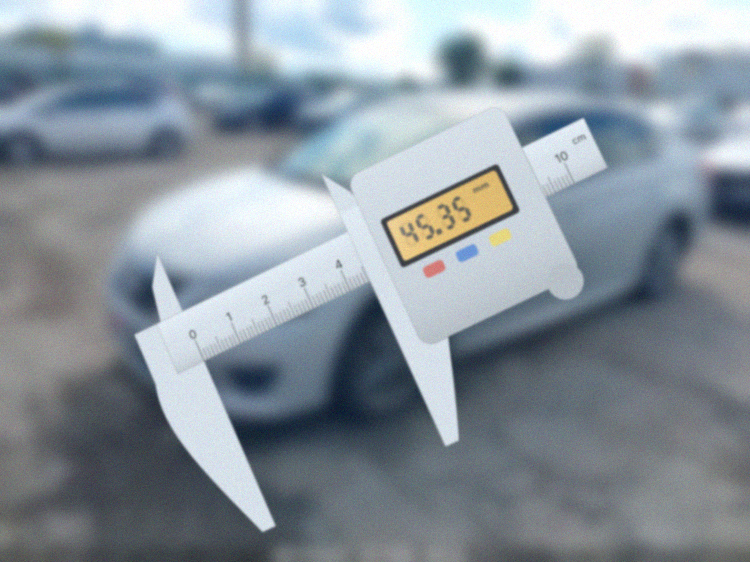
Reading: 45.35 mm
